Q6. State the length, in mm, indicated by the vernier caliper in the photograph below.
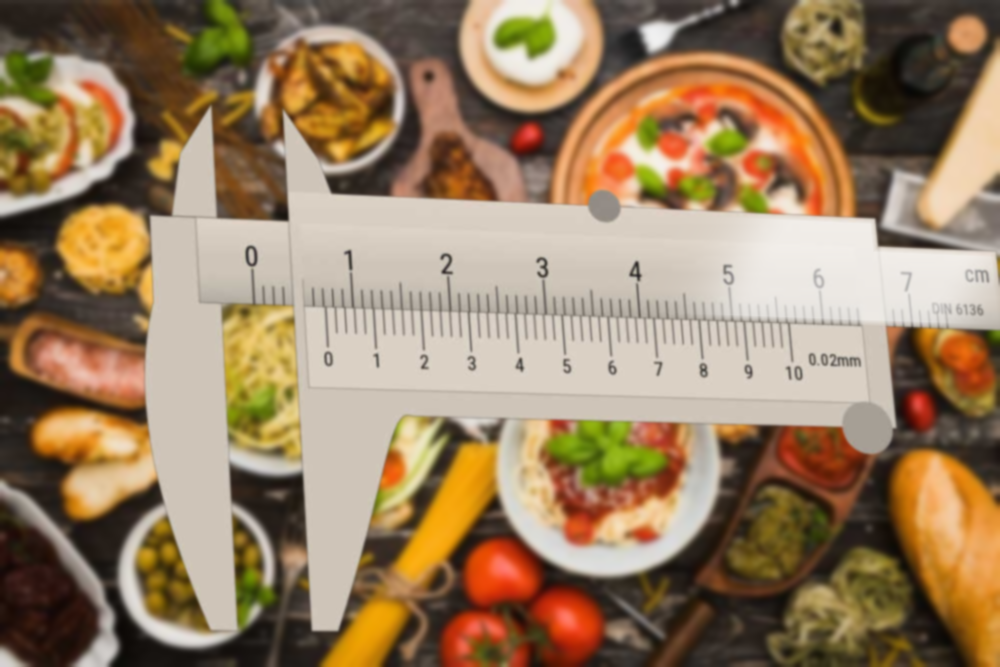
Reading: 7.2 mm
